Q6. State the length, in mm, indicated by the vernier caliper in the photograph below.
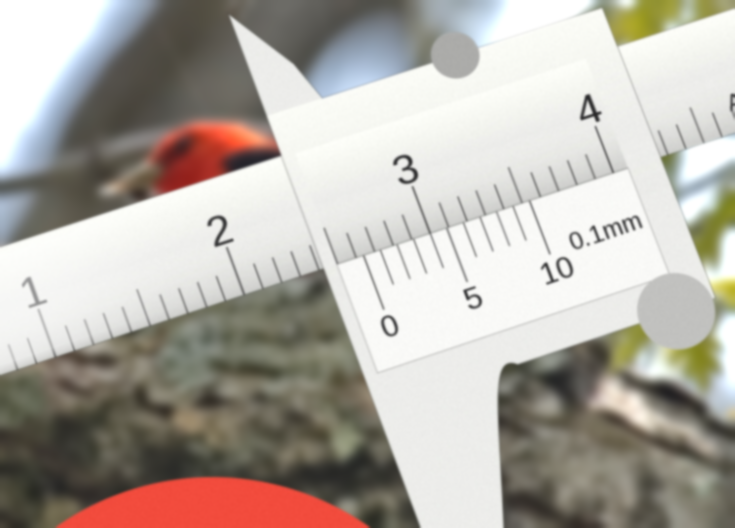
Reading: 26.4 mm
